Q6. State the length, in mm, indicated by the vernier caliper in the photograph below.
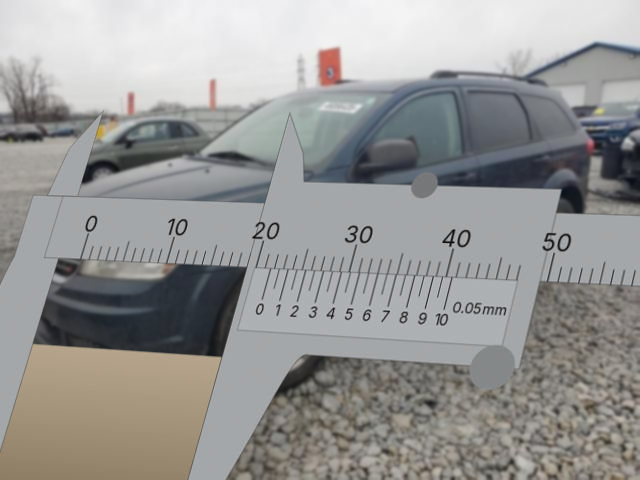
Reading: 21.6 mm
